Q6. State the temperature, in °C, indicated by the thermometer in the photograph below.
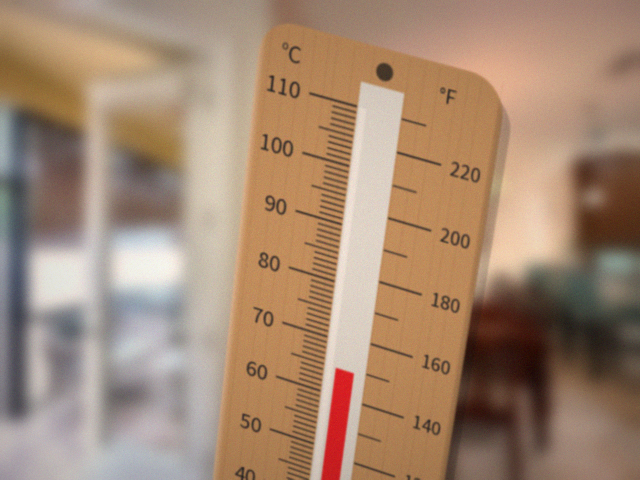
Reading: 65 °C
